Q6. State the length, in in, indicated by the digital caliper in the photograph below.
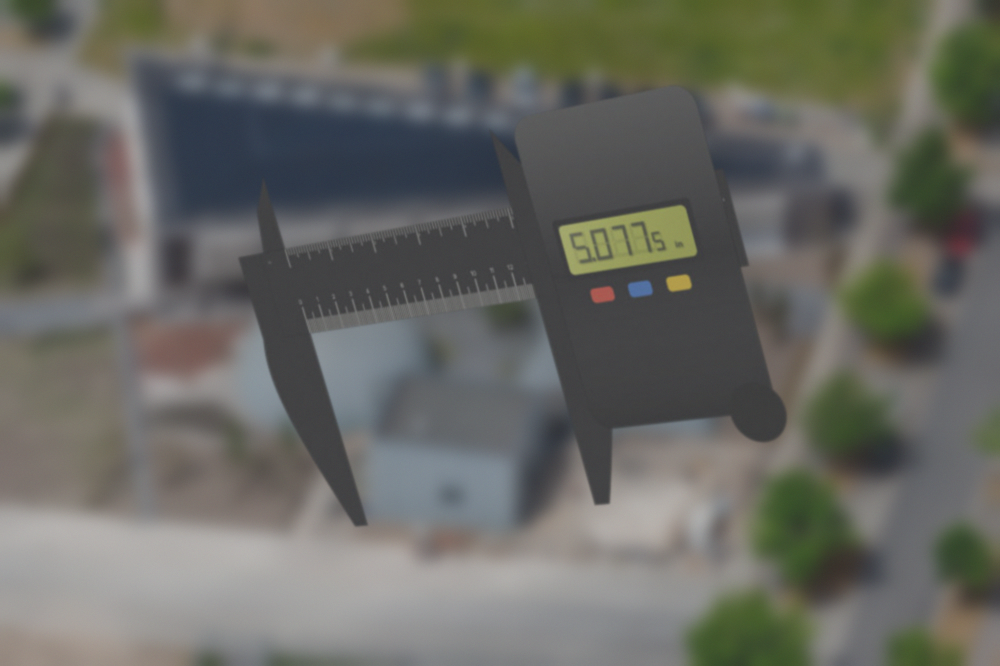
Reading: 5.0775 in
